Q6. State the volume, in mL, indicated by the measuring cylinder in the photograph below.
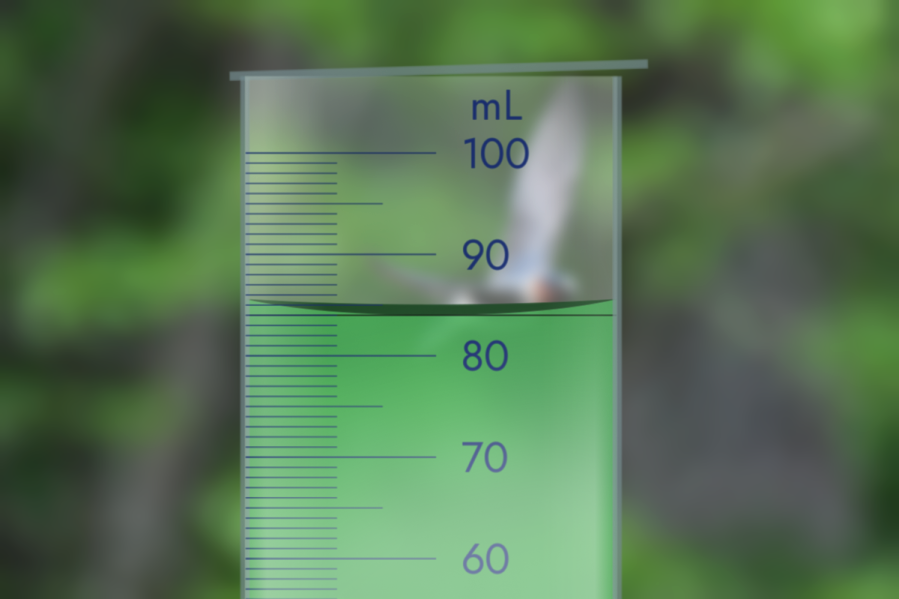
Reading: 84 mL
